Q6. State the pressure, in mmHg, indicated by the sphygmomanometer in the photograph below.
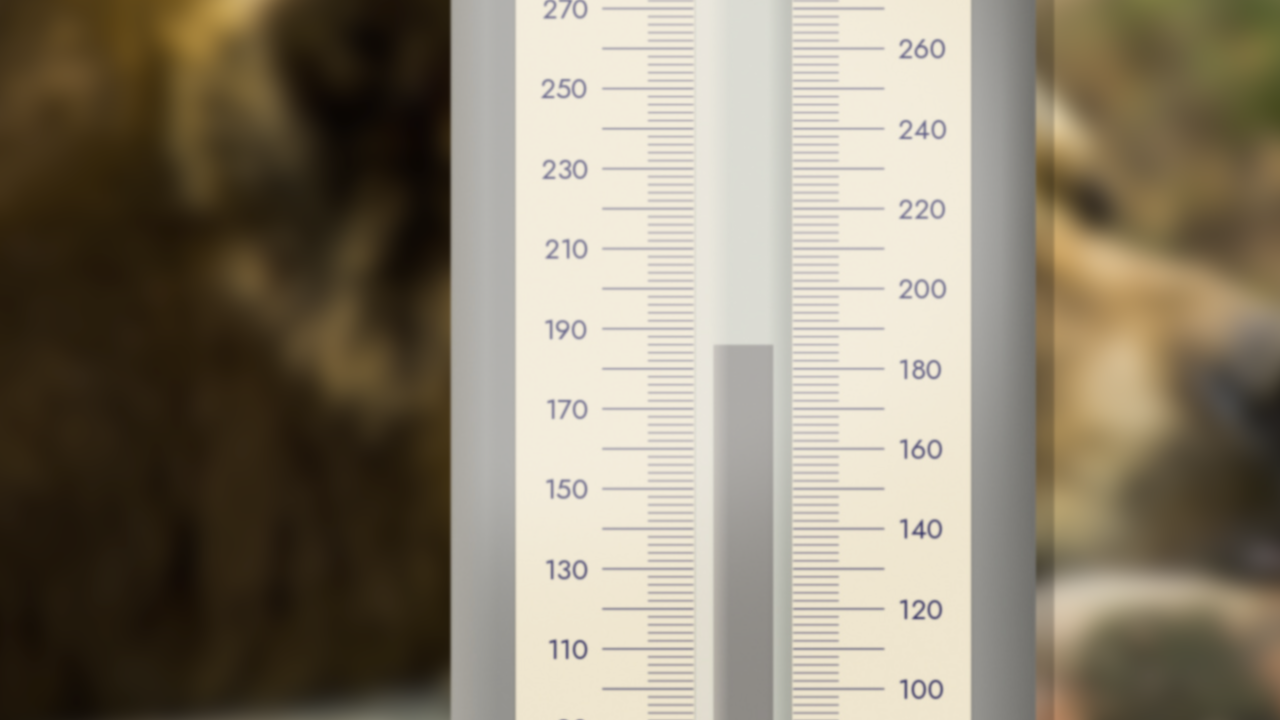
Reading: 186 mmHg
